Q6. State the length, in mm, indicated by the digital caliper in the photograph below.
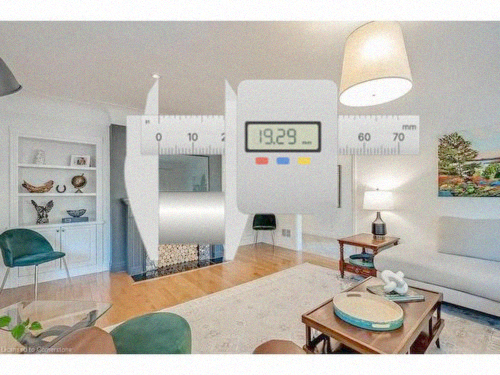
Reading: 19.29 mm
